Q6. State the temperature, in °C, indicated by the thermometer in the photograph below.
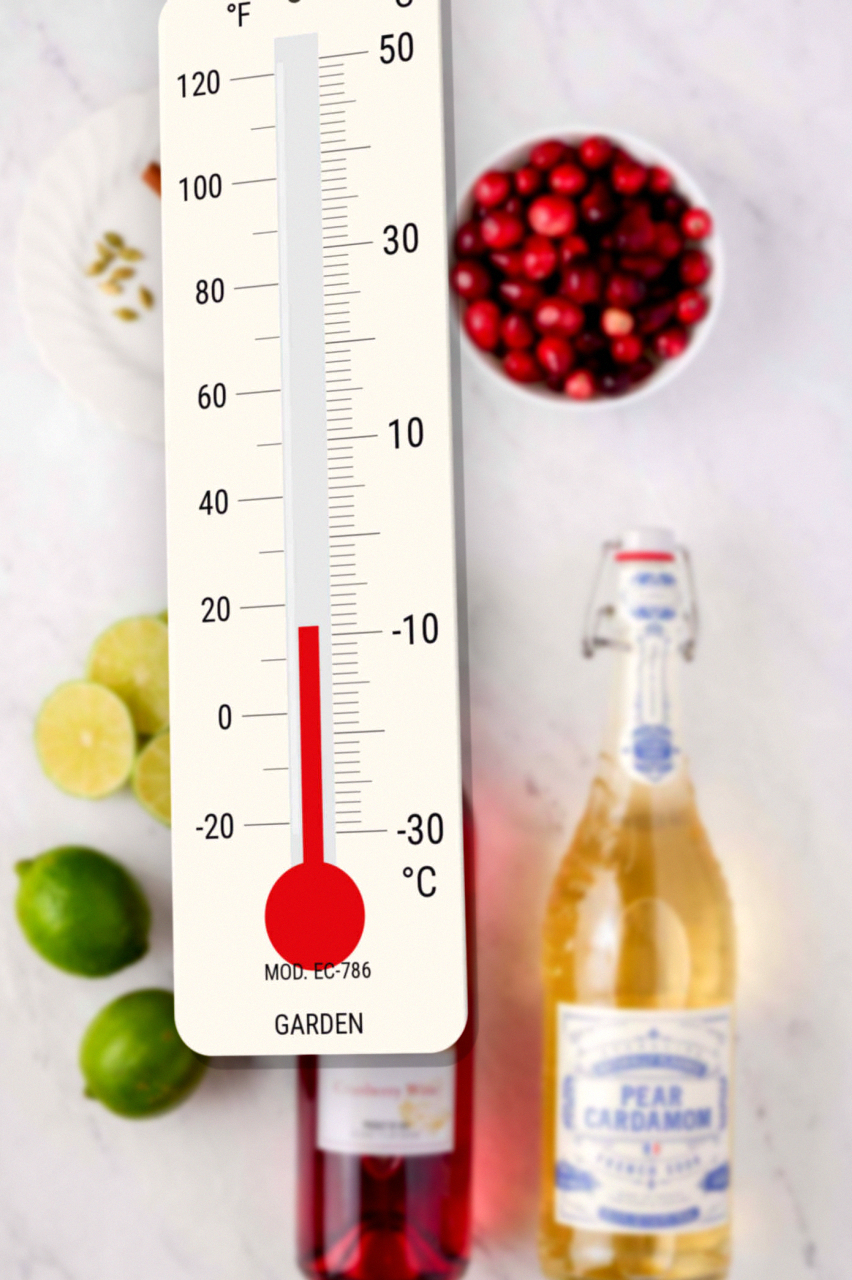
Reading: -9 °C
